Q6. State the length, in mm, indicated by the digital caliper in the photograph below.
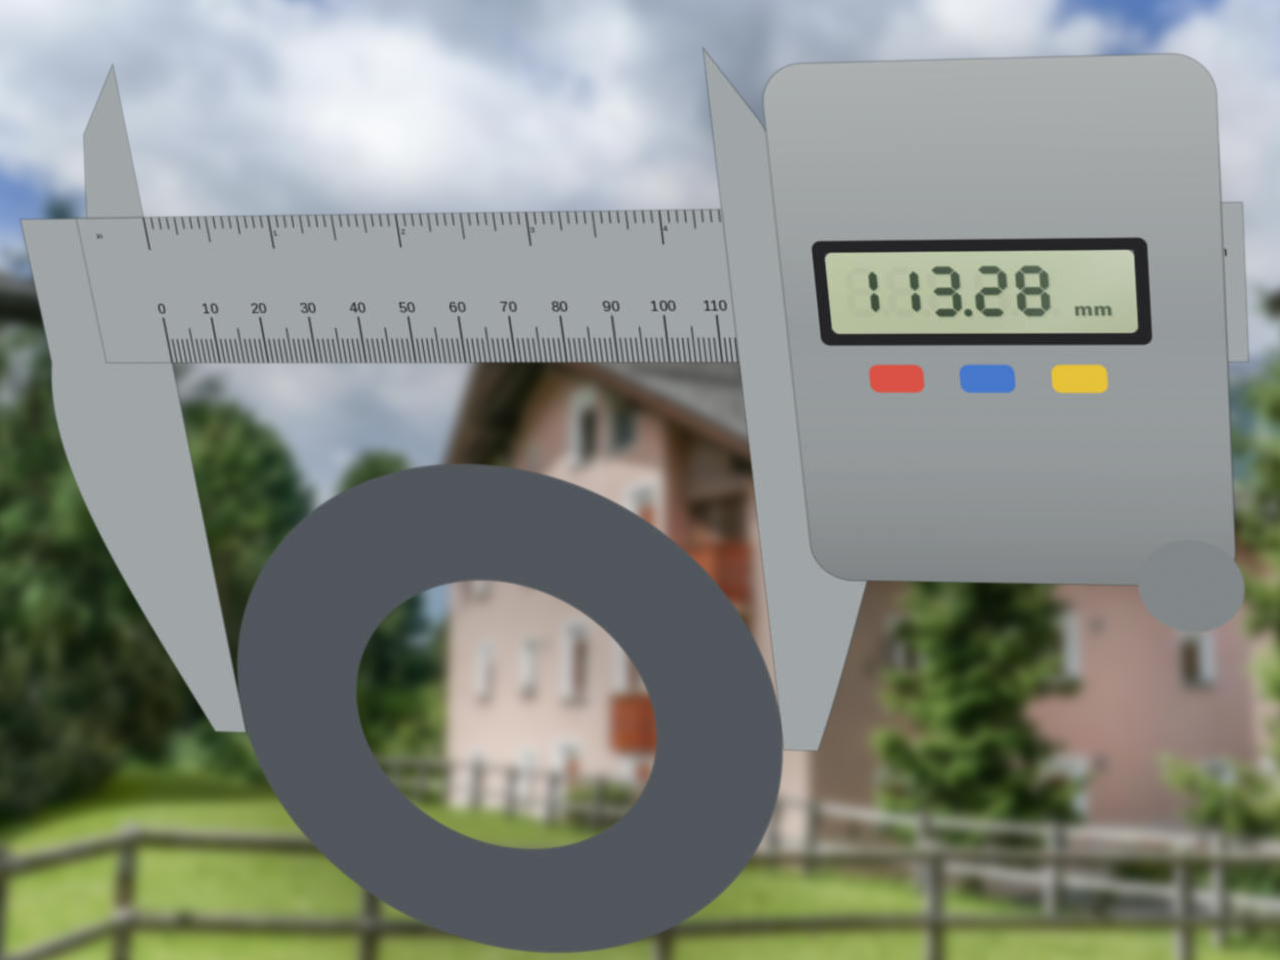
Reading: 113.28 mm
